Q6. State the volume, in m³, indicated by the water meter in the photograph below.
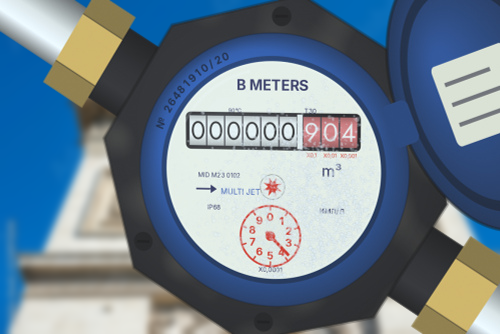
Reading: 0.9043 m³
